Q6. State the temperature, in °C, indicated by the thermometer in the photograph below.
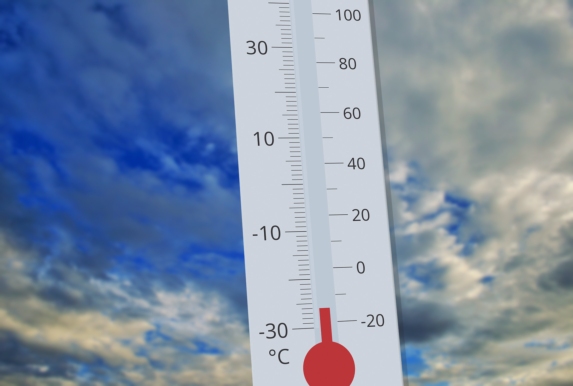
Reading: -26 °C
